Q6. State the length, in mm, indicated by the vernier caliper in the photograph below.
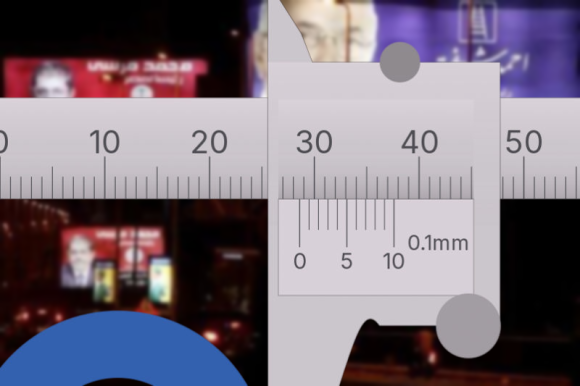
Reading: 28.6 mm
